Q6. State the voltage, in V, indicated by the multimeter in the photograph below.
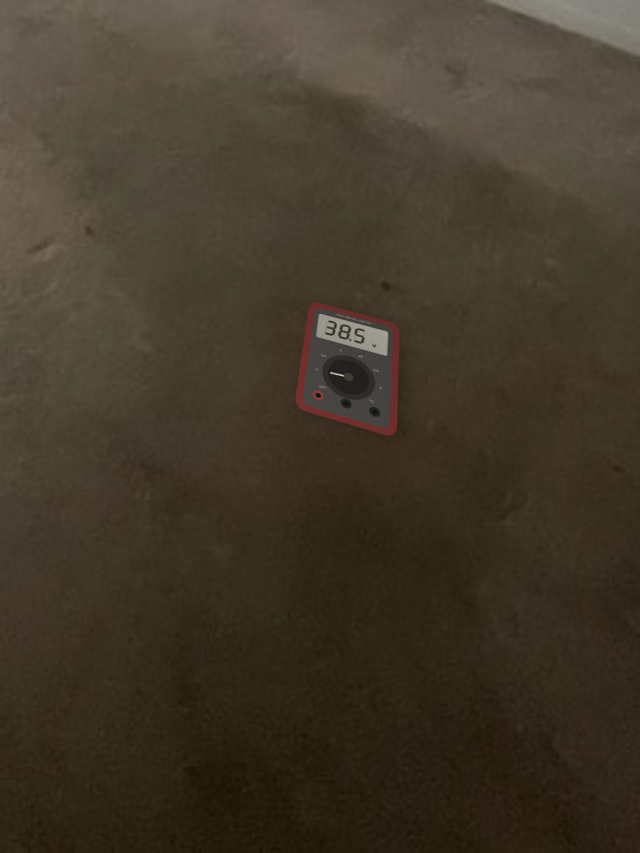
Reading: 38.5 V
